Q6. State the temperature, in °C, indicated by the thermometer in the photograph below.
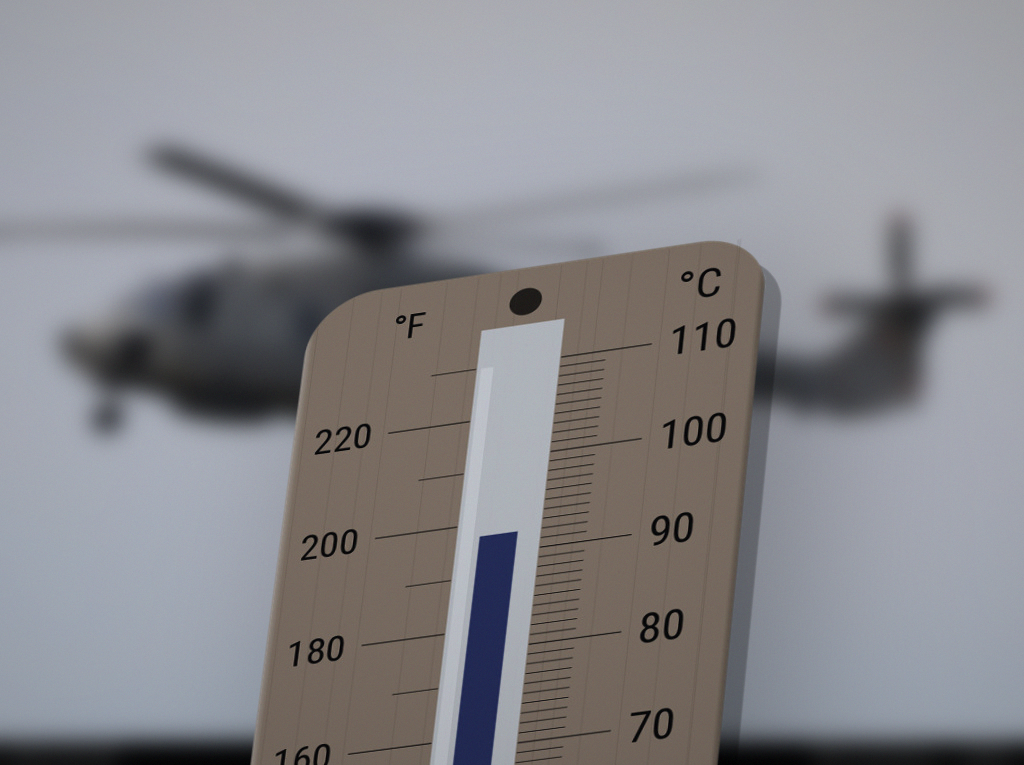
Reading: 92 °C
